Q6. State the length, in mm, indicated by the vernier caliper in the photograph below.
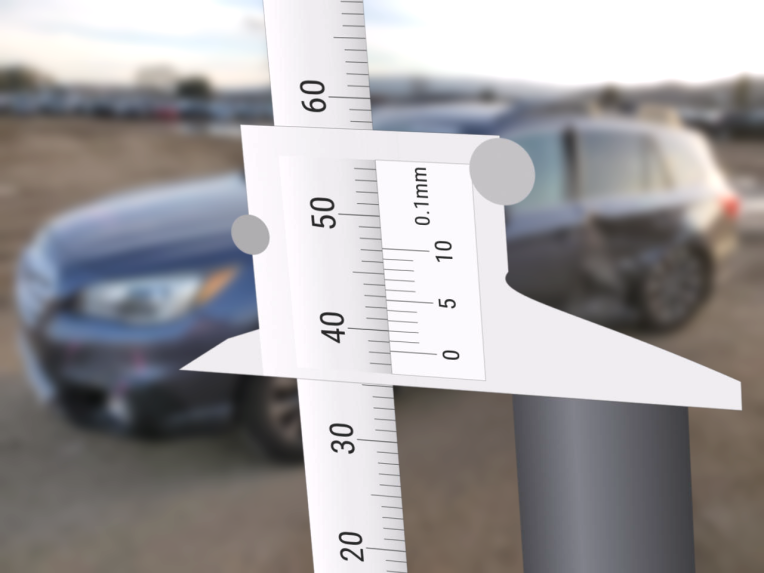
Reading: 38.2 mm
